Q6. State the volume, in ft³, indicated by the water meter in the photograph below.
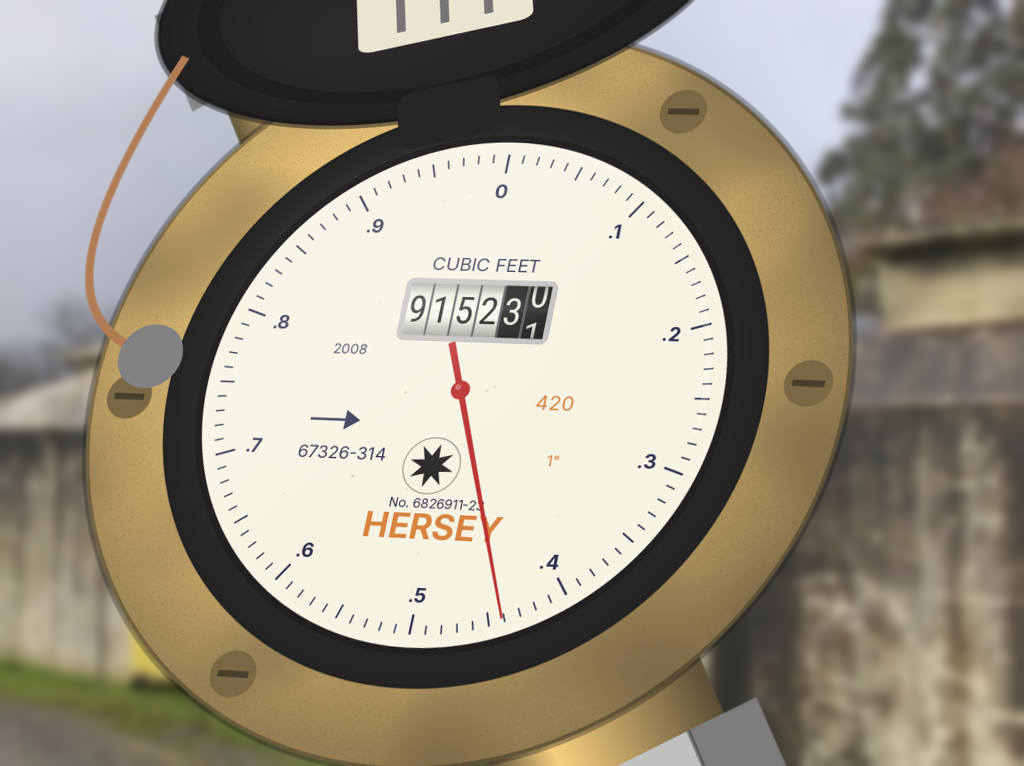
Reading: 915230.44 ft³
